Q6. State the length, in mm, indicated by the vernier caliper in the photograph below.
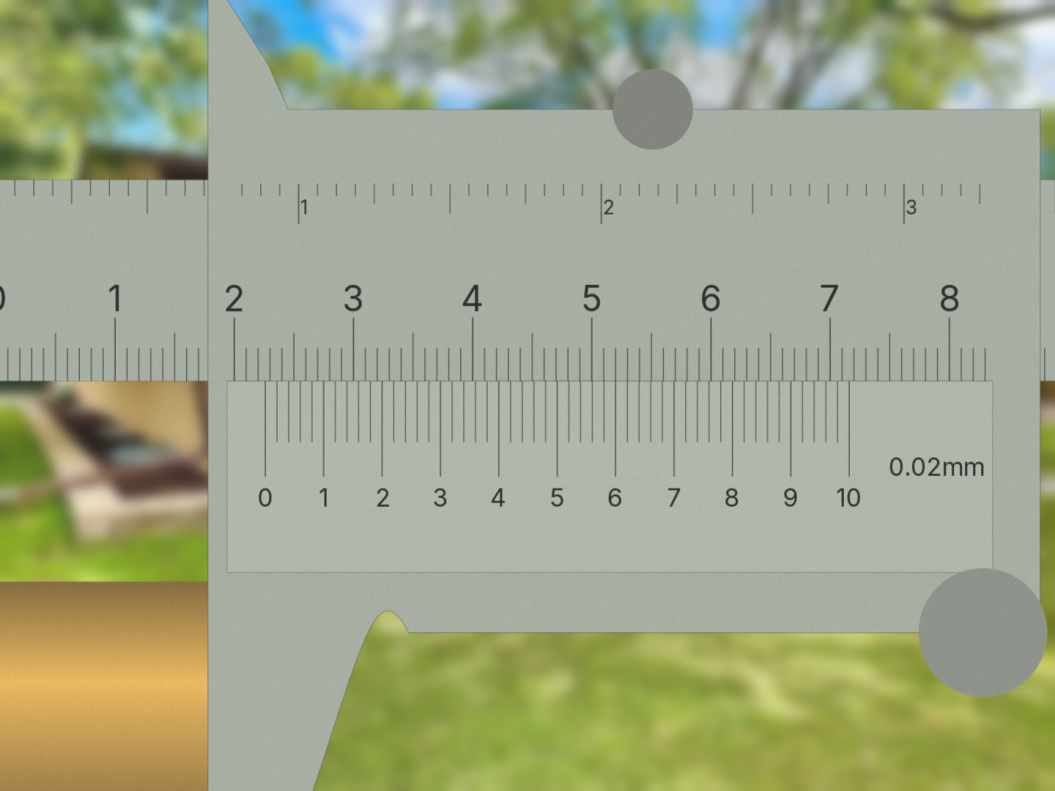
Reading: 22.6 mm
